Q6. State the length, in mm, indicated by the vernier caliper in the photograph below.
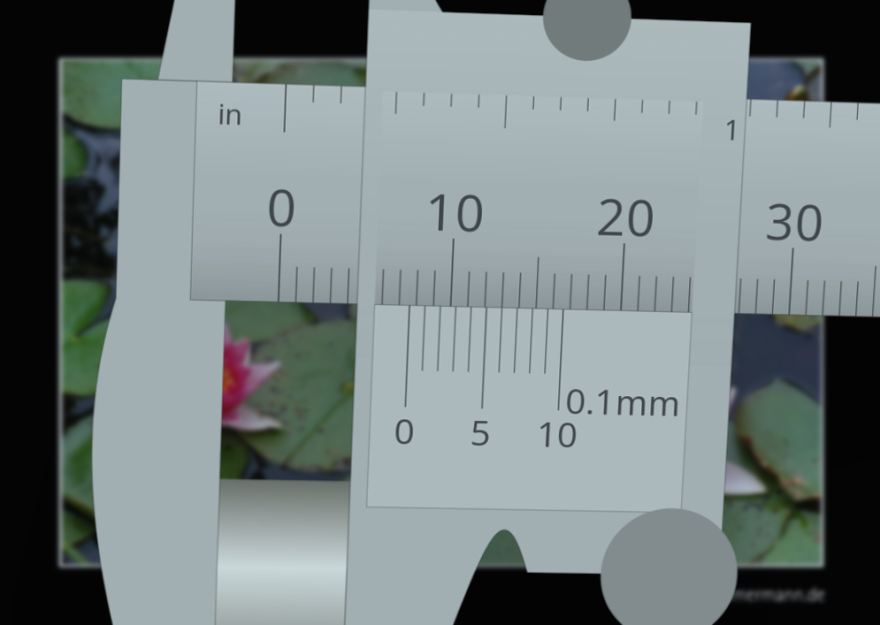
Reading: 7.6 mm
